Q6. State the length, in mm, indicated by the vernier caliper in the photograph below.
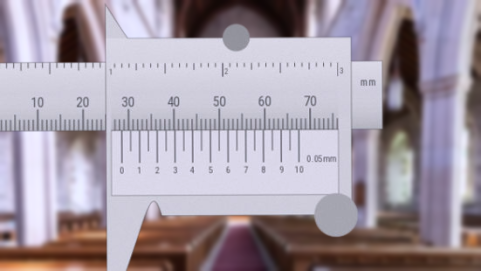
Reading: 28.5 mm
